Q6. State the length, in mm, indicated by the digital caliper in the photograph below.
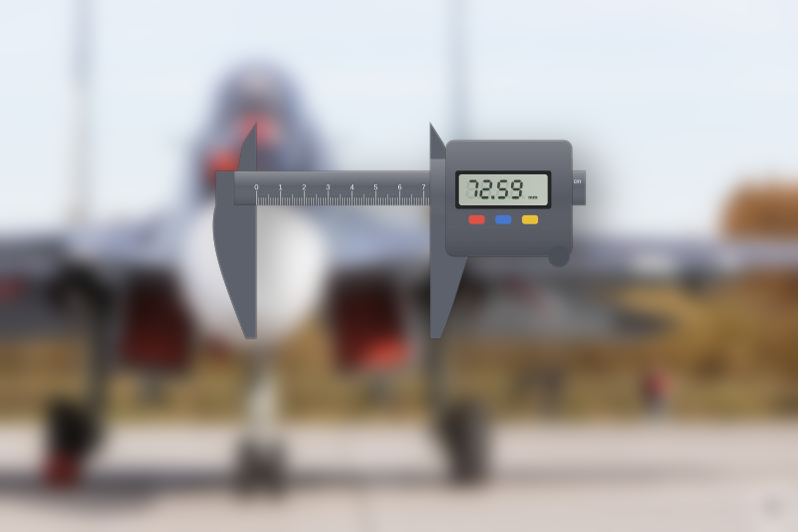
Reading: 72.59 mm
